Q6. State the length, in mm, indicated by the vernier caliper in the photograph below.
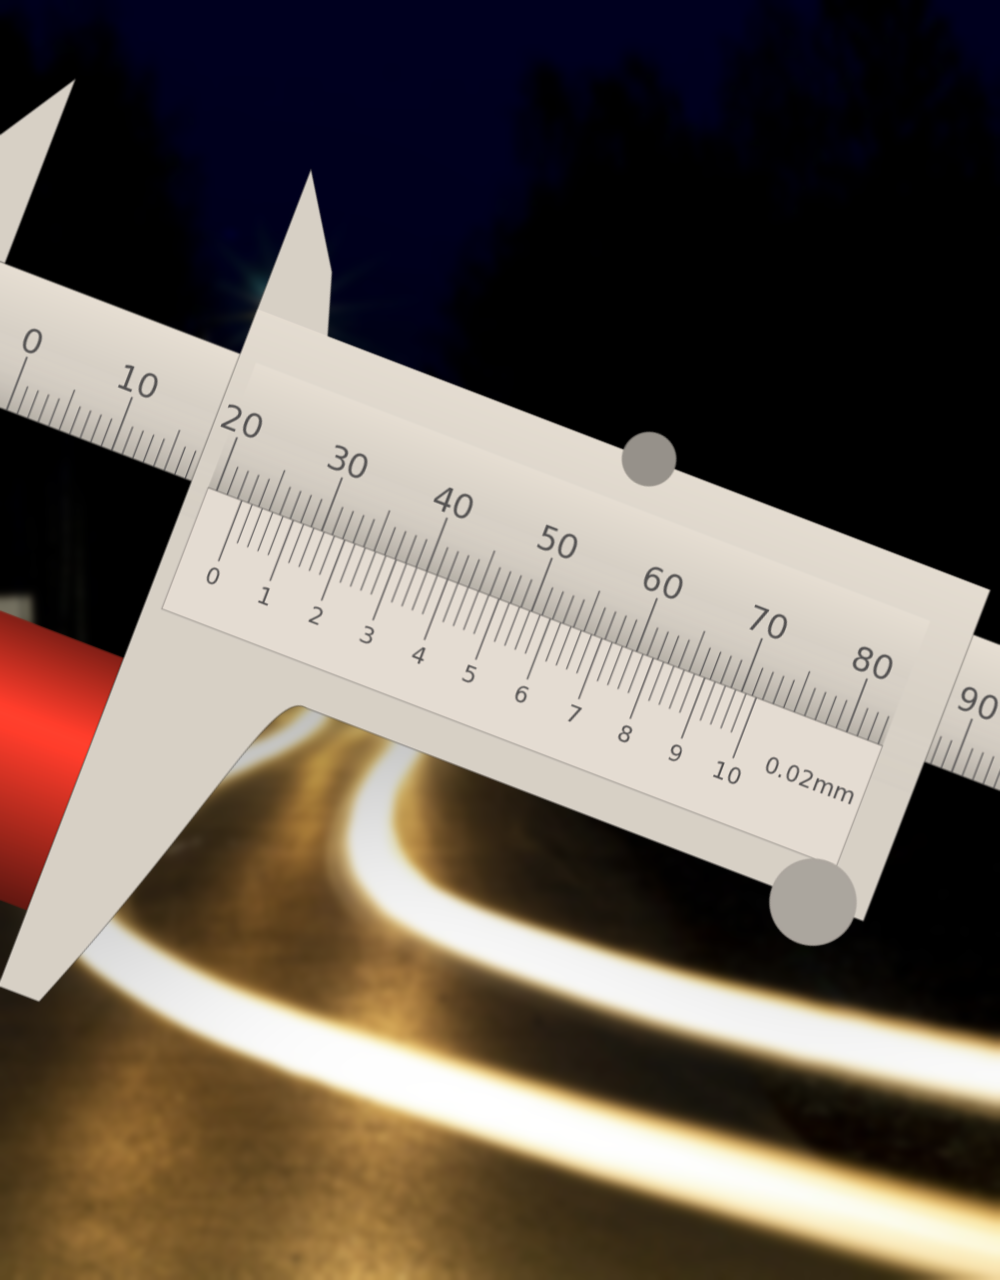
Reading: 22.4 mm
